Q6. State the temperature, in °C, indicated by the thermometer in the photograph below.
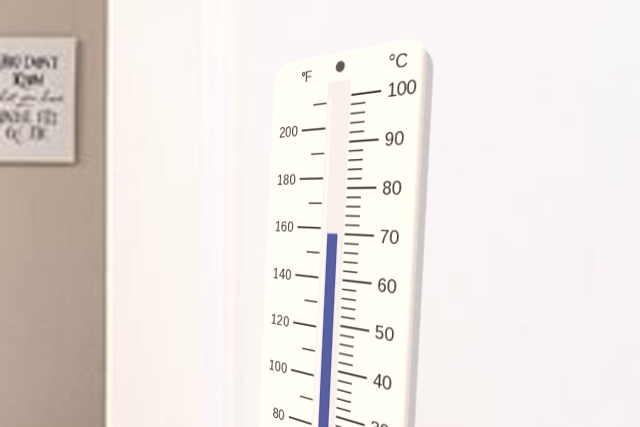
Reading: 70 °C
